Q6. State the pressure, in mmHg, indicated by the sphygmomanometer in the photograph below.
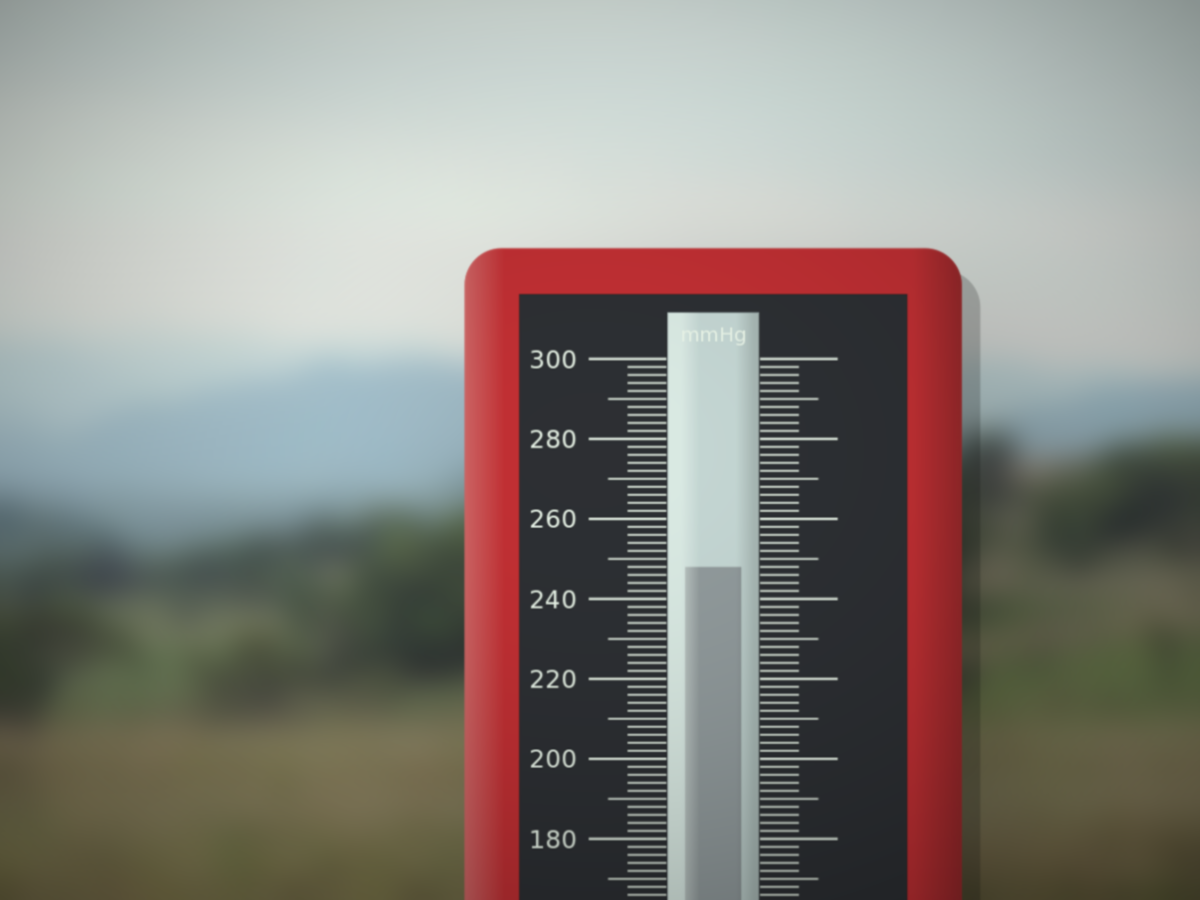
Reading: 248 mmHg
